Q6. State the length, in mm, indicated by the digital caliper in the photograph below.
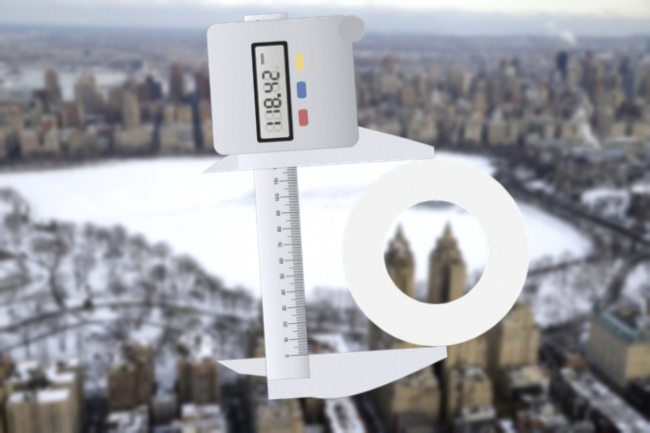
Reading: 118.42 mm
